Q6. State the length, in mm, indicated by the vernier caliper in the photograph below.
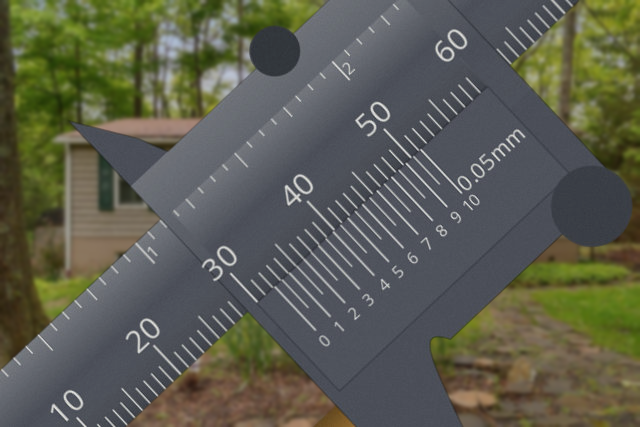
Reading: 32.2 mm
